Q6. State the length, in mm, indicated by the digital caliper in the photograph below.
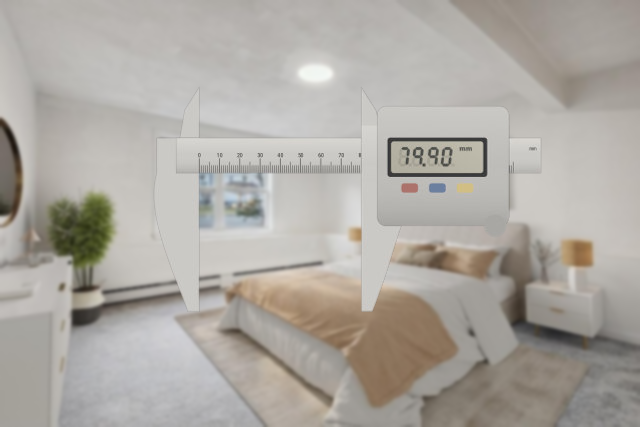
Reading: 79.90 mm
